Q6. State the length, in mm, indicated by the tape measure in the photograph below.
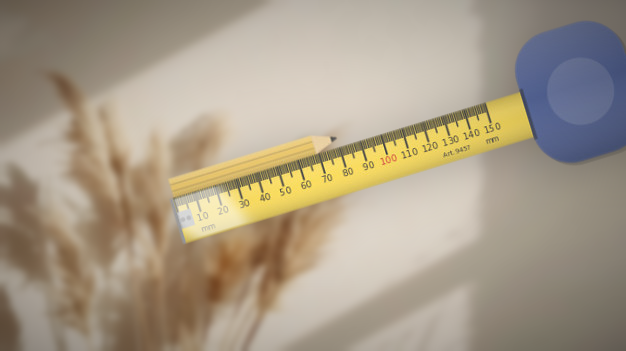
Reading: 80 mm
